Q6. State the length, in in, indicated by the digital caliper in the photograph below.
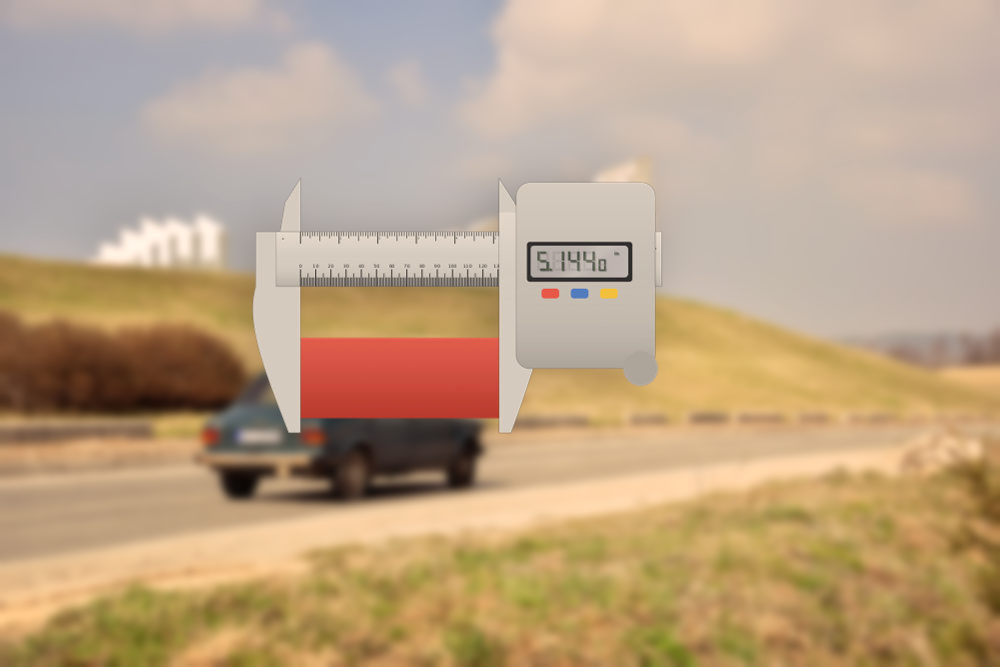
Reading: 5.1440 in
